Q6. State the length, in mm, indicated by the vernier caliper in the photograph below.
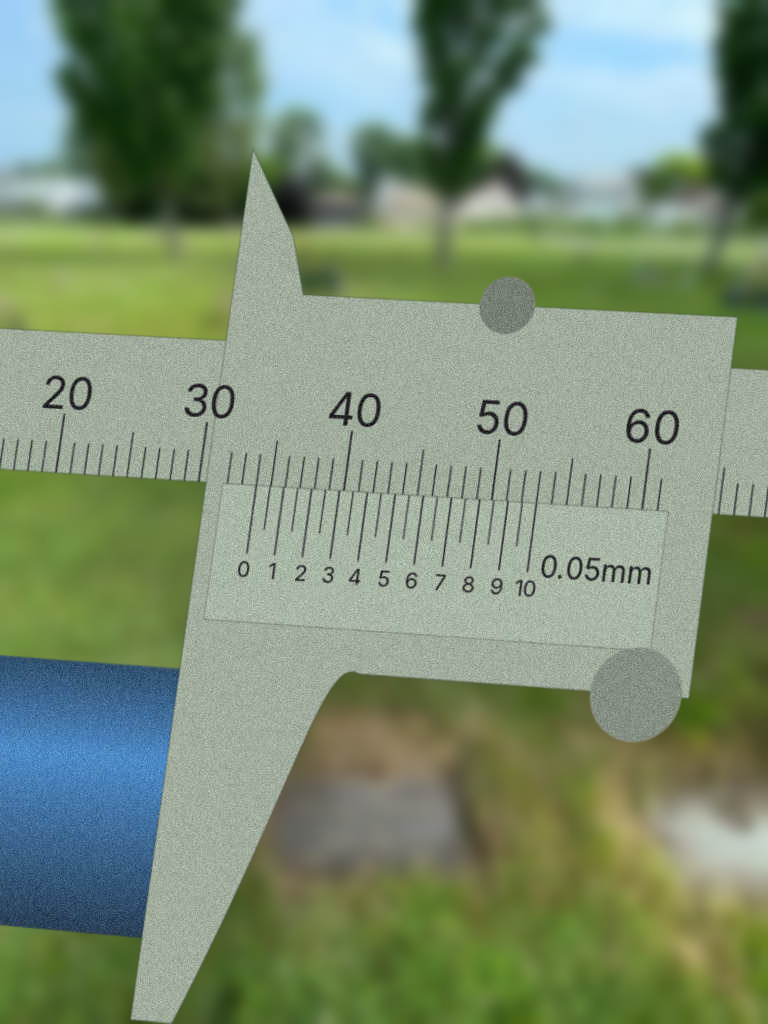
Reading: 34.0 mm
